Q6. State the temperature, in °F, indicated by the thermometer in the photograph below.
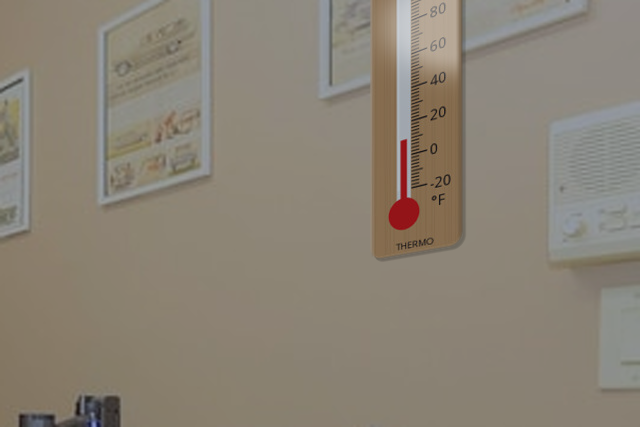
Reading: 10 °F
